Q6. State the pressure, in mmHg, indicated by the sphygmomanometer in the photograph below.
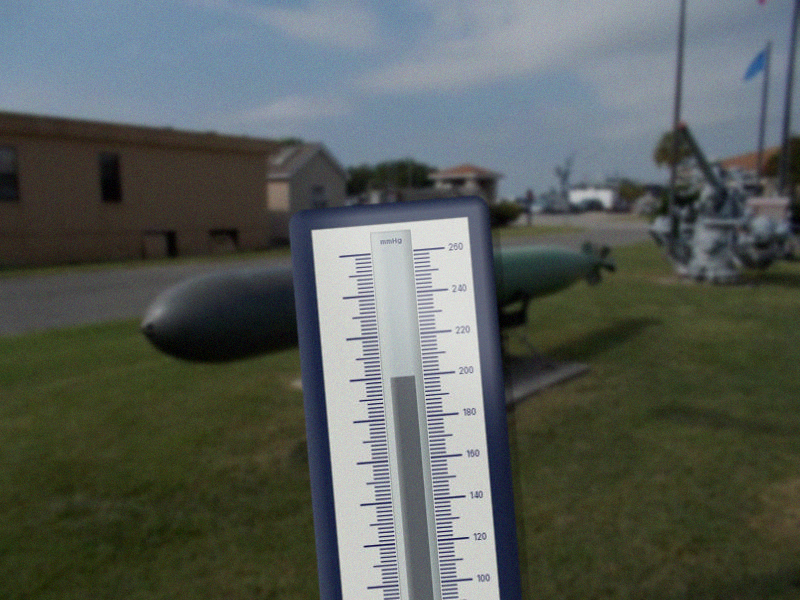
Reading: 200 mmHg
